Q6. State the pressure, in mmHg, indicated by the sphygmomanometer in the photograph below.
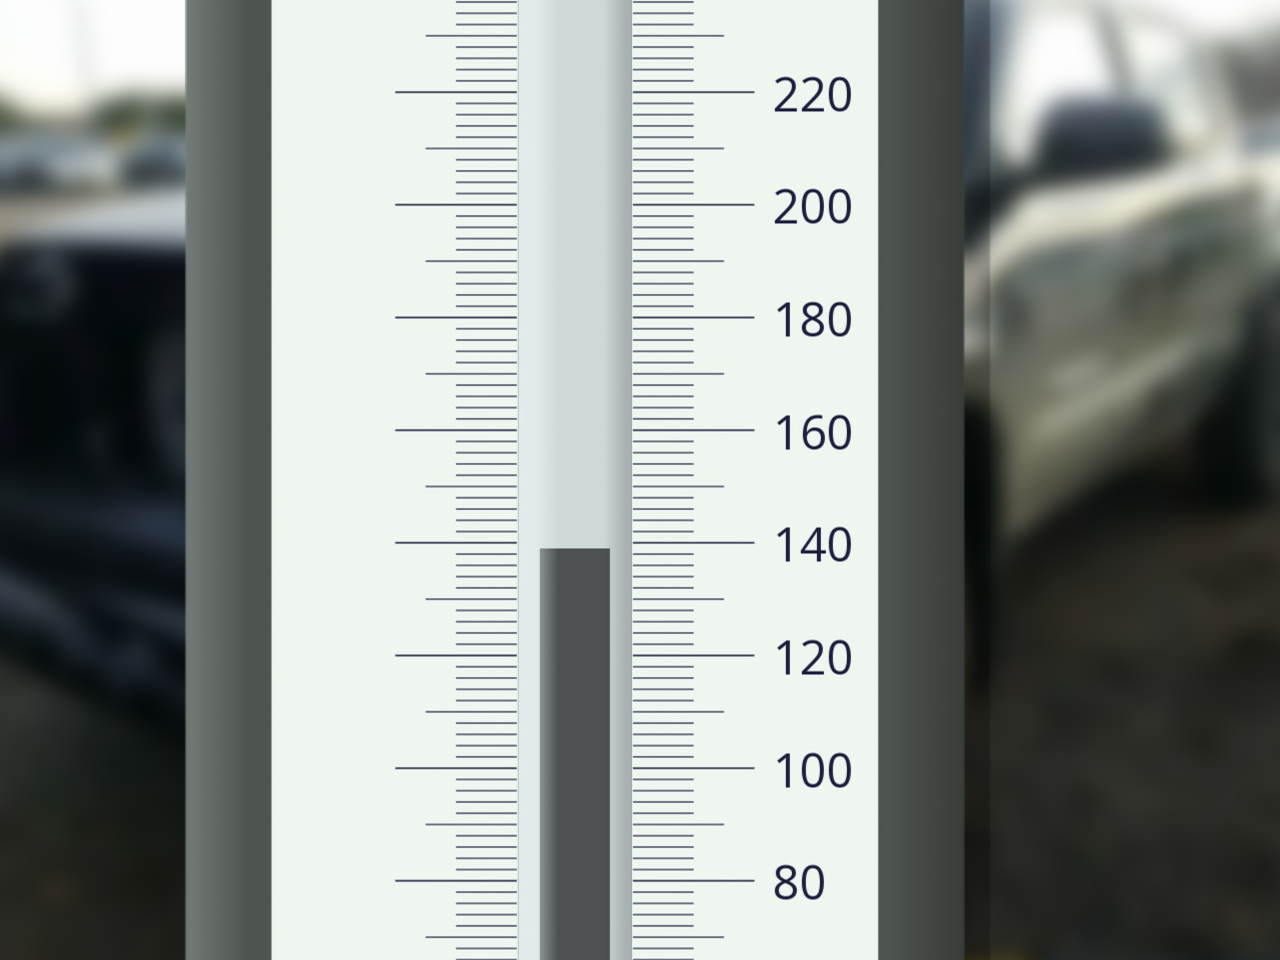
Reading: 139 mmHg
